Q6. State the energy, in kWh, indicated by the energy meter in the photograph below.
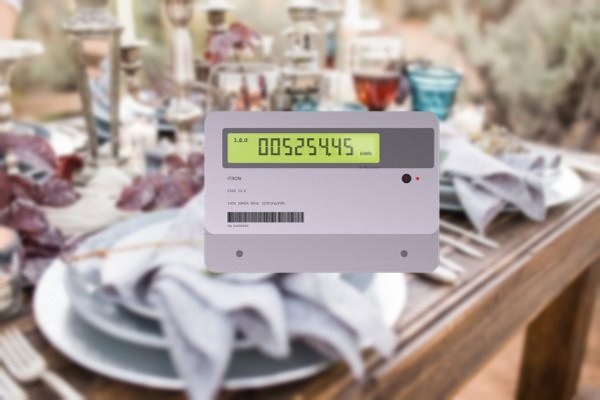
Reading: 5254.45 kWh
